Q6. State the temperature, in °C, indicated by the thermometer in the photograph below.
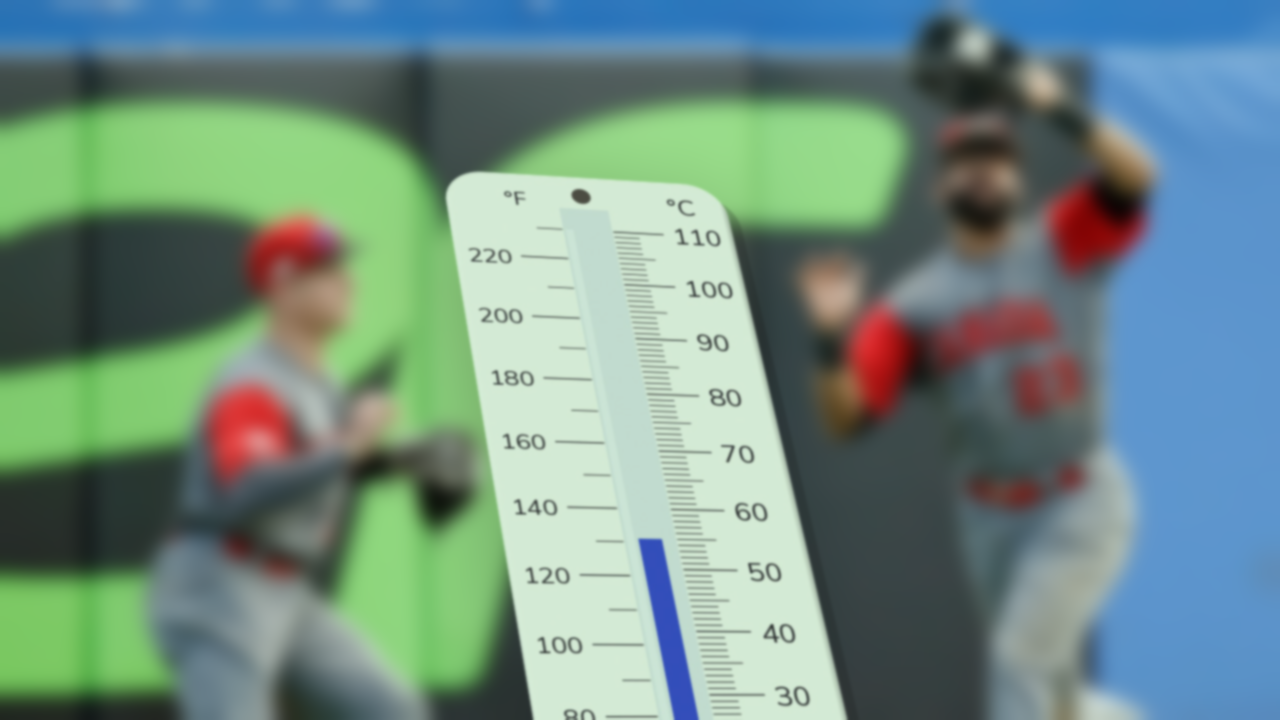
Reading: 55 °C
